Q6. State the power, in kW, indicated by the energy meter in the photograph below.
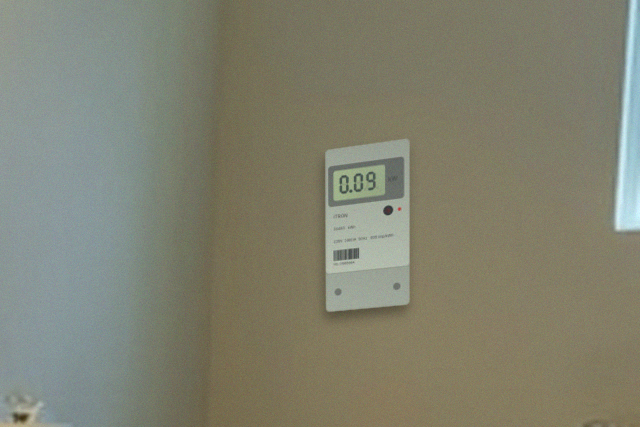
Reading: 0.09 kW
